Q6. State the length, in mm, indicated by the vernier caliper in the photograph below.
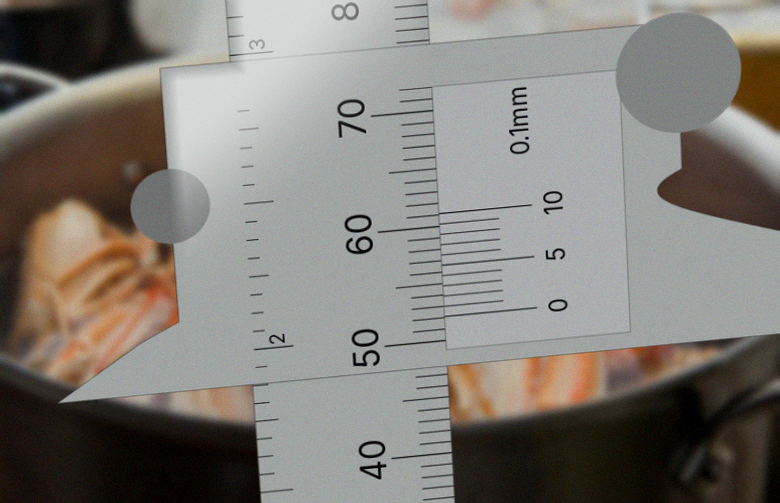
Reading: 52.1 mm
